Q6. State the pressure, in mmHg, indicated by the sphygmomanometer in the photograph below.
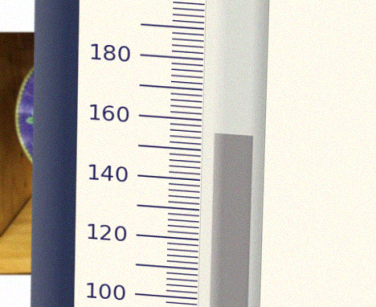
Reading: 156 mmHg
